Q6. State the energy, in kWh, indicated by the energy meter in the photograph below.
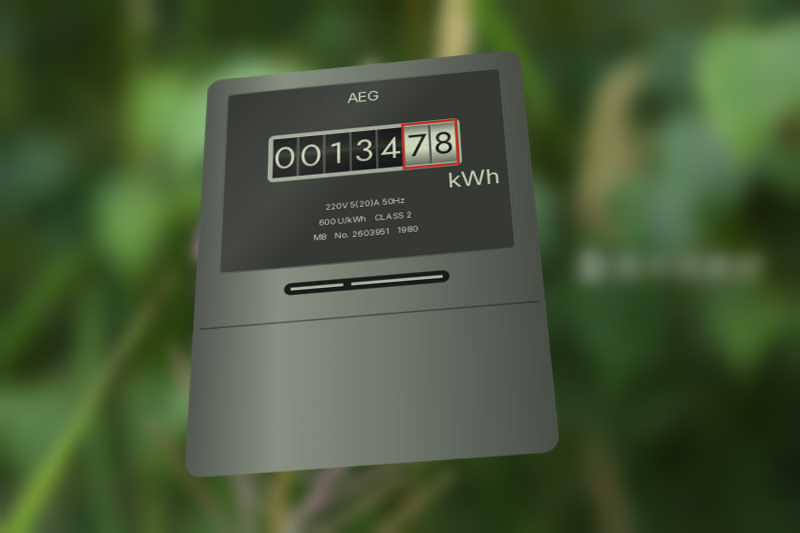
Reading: 134.78 kWh
